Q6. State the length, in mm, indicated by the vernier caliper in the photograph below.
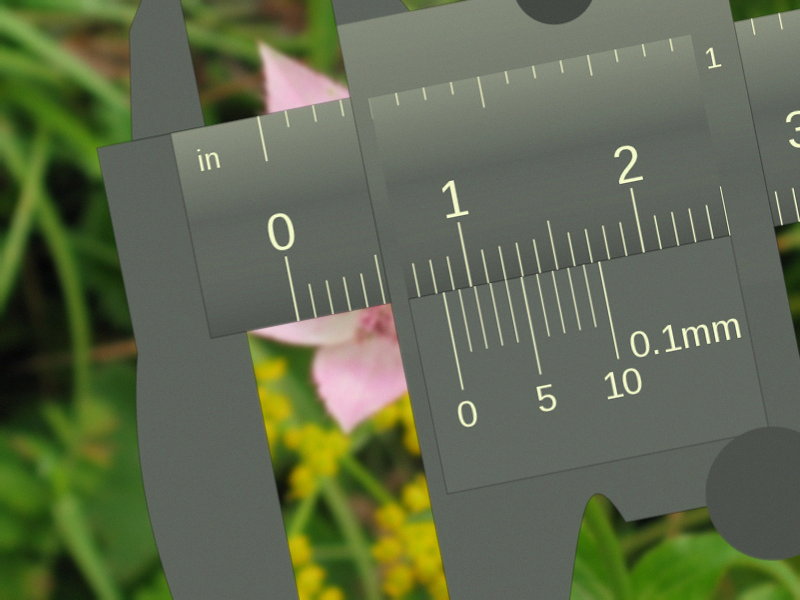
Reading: 8.4 mm
